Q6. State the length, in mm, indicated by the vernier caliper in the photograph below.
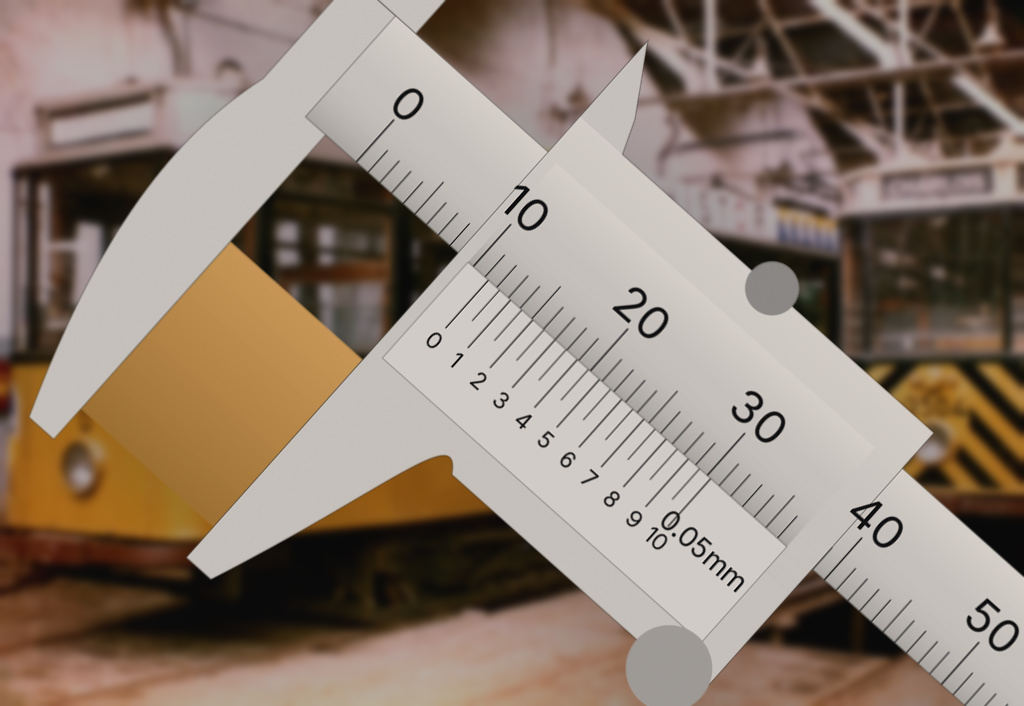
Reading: 11.3 mm
